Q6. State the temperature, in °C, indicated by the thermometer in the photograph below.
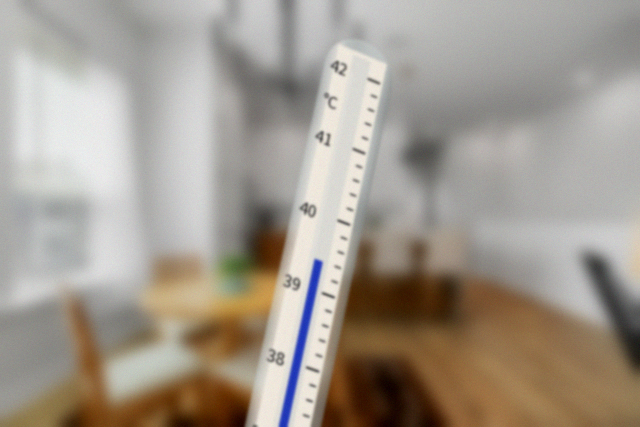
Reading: 39.4 °C
